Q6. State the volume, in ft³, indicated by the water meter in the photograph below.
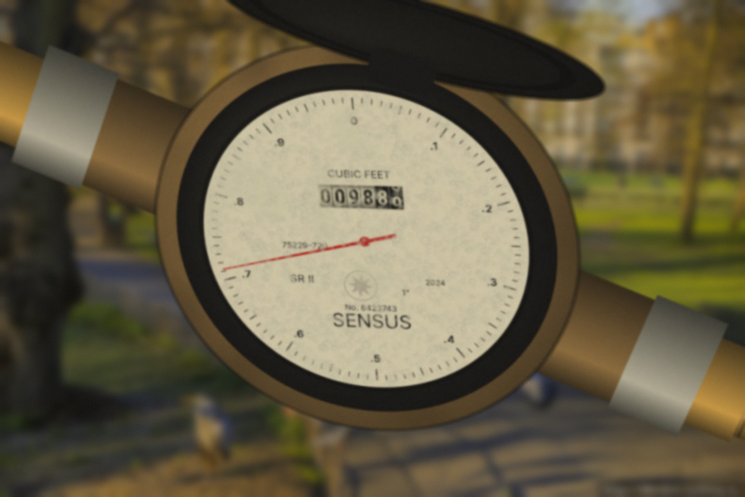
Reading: 9888.71 ft³
